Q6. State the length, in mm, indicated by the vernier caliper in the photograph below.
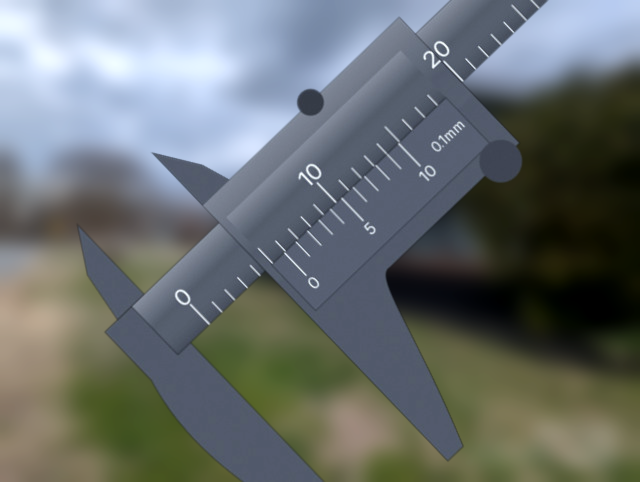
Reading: 5.9 mm
